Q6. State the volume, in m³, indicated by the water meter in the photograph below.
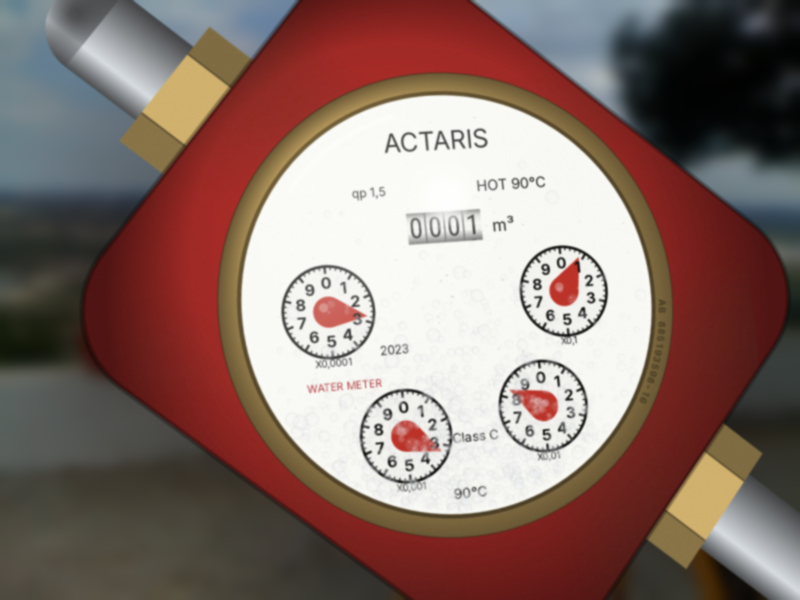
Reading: 1.0832 m³
